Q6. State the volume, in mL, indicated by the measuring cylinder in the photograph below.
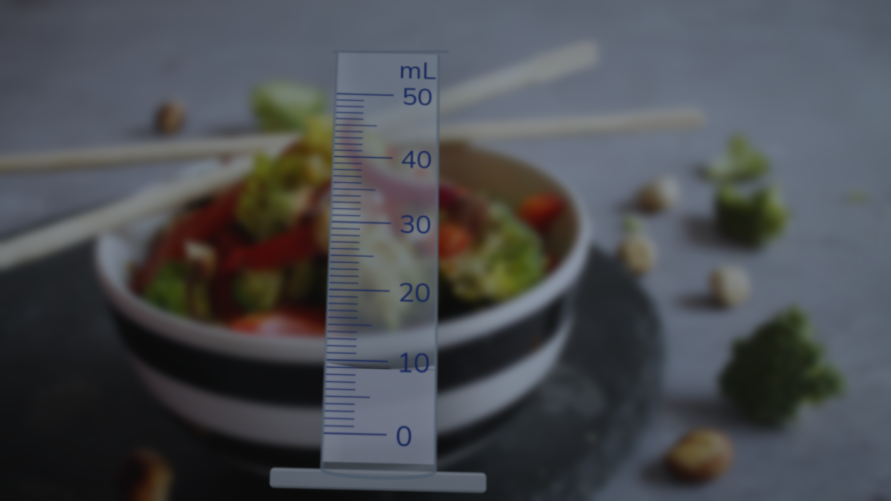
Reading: 9 mL
